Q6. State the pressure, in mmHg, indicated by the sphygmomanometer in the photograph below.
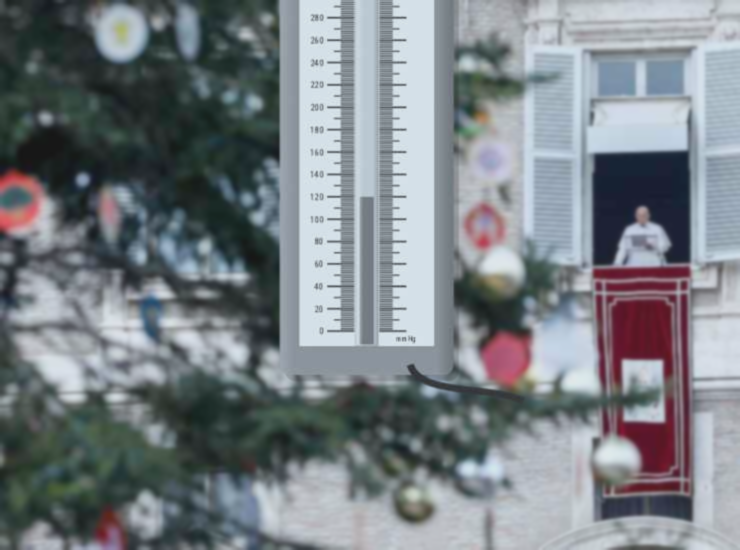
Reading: 120 mmHg
